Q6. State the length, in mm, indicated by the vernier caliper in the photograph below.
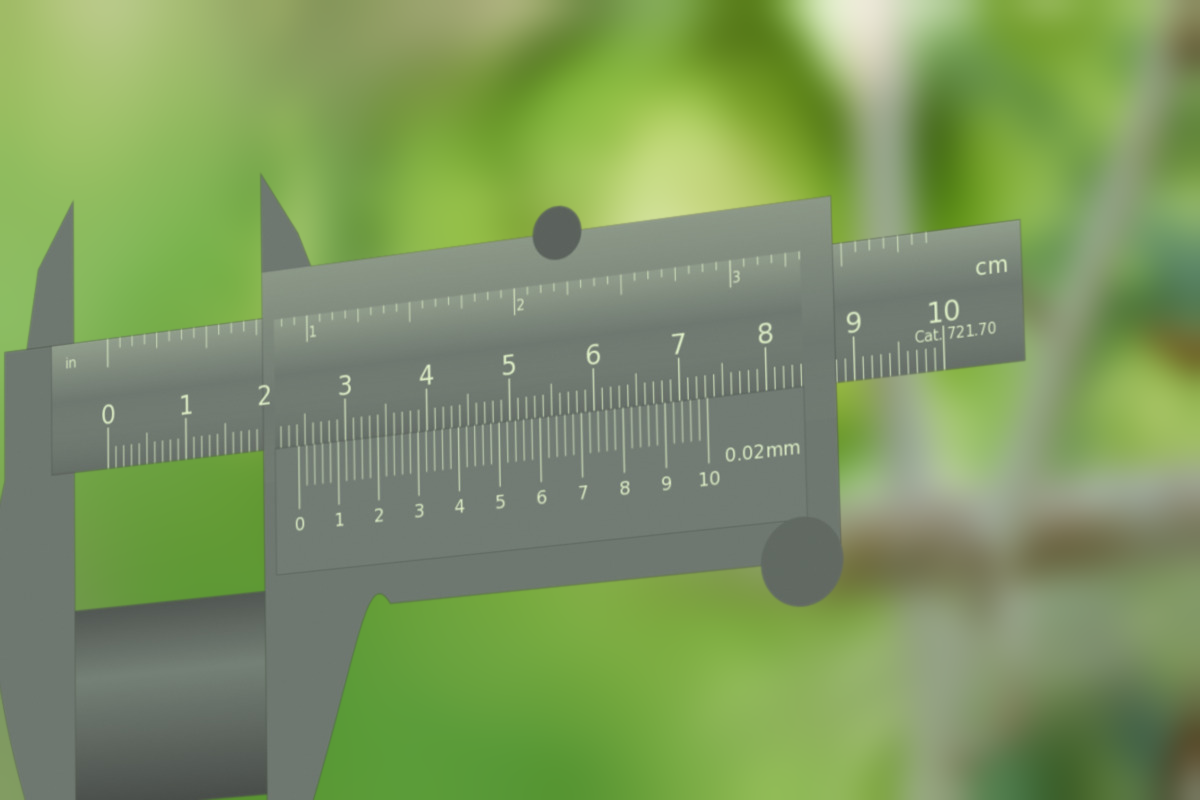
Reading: 24.2 mm
